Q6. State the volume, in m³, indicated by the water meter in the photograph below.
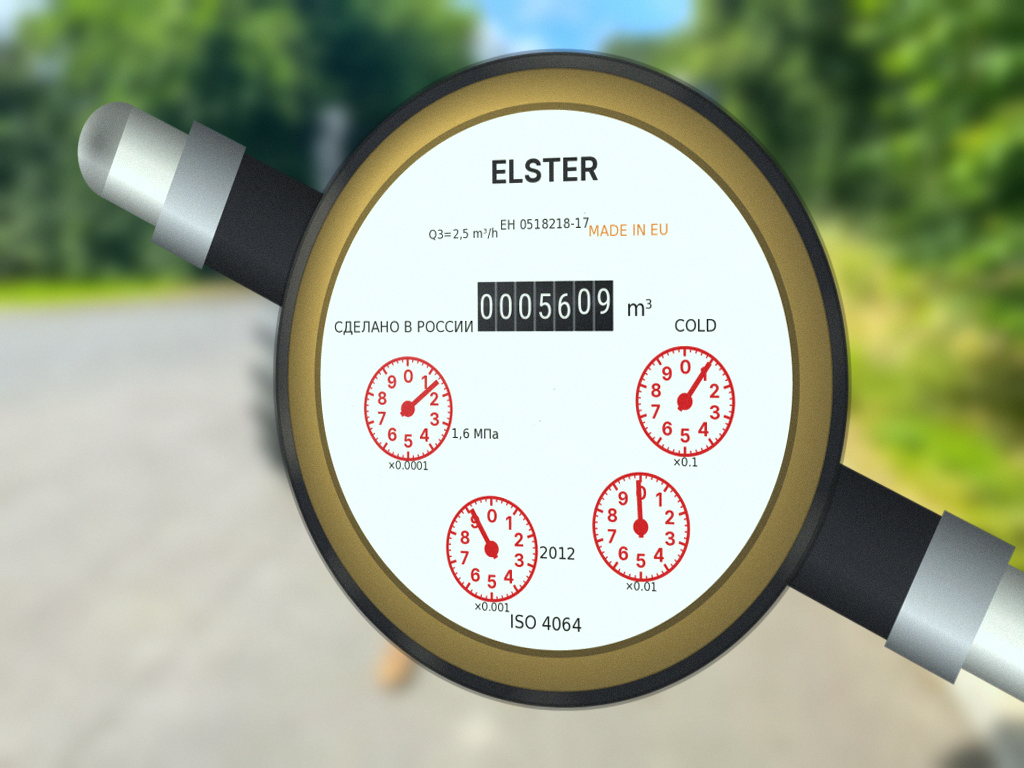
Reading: 5609.0991 m³
